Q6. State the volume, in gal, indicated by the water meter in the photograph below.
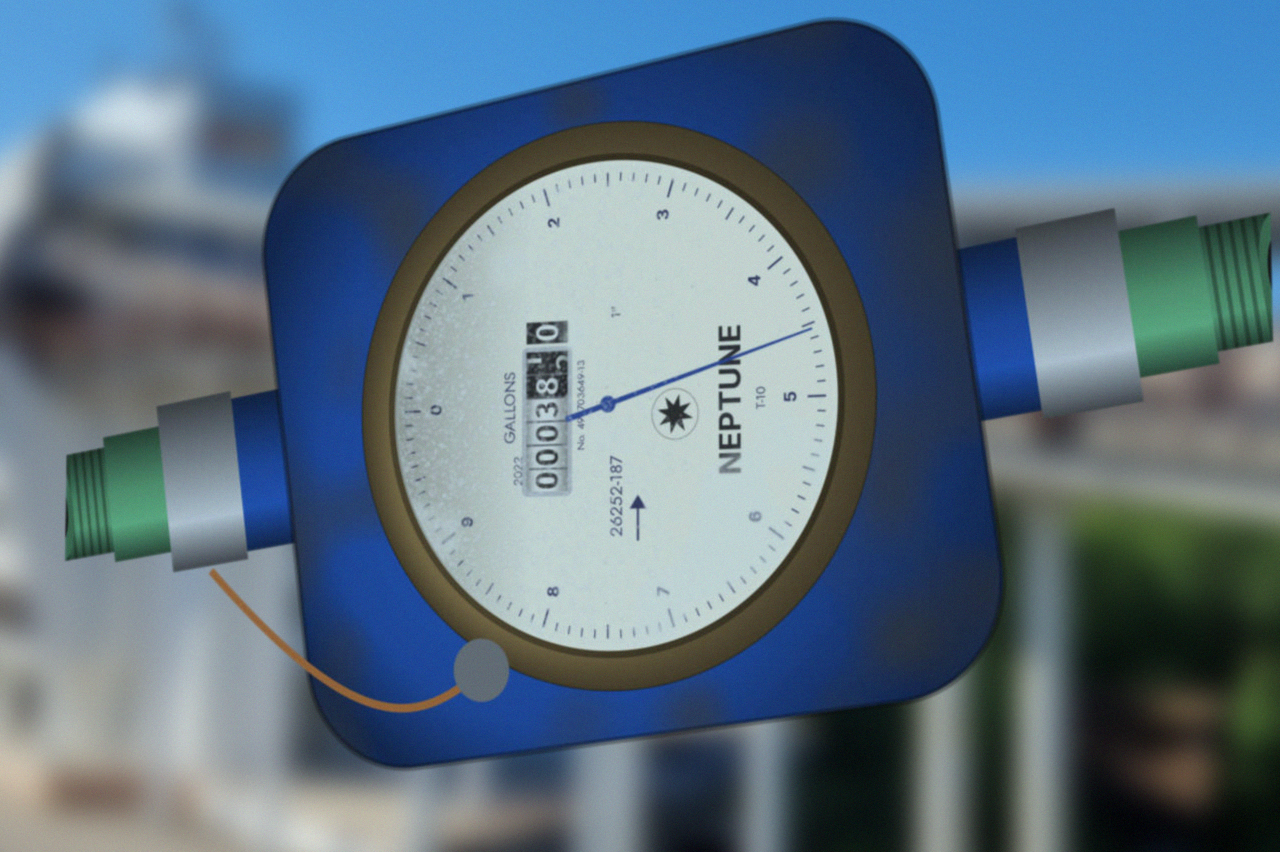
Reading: 3814.5 gal
